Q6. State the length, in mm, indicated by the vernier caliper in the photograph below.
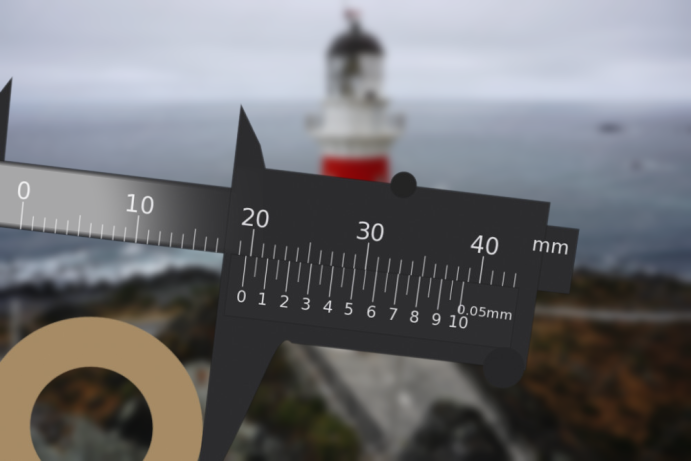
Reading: 19.6 mm
